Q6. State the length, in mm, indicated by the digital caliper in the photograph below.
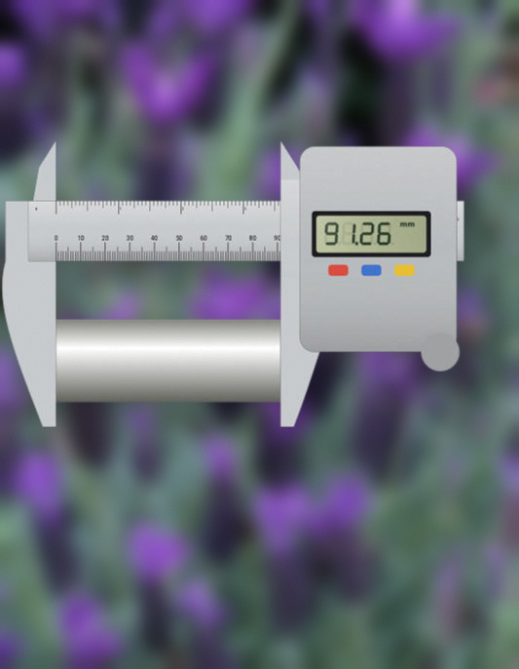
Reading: 91.26 mm
